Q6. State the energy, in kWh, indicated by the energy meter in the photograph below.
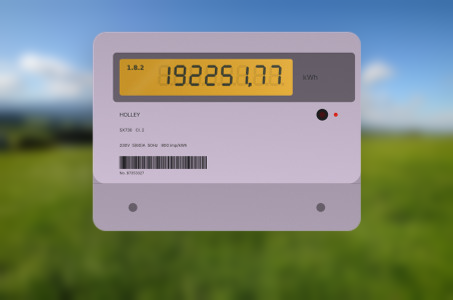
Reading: 192251.77 kWh
